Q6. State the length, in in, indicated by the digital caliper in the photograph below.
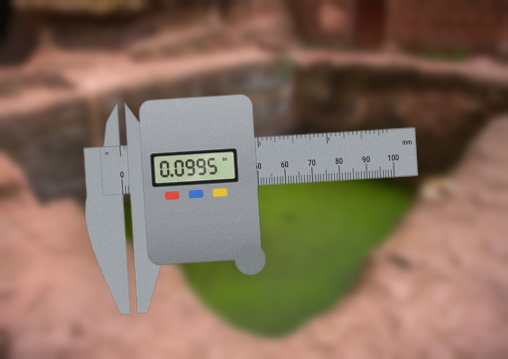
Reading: 0.0995 in
